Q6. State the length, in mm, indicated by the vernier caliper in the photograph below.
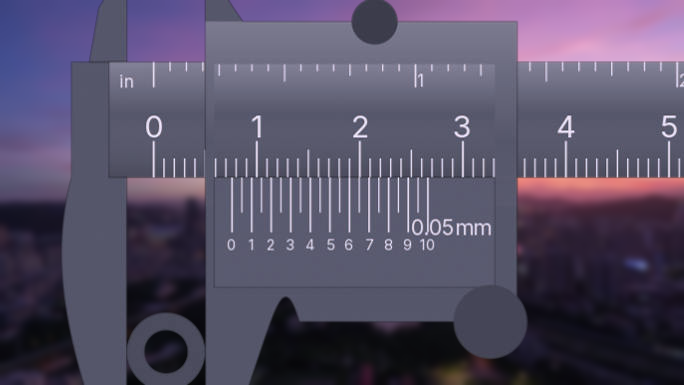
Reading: 7.6 mm
